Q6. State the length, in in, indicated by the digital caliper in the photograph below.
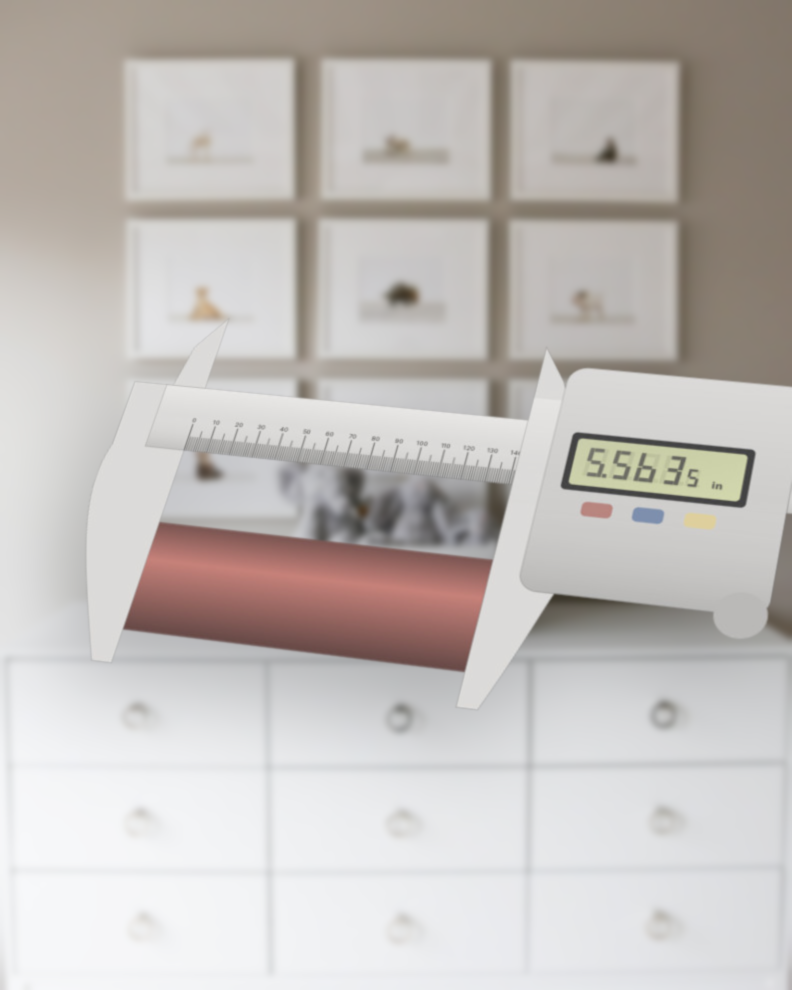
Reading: 5.5635 in
